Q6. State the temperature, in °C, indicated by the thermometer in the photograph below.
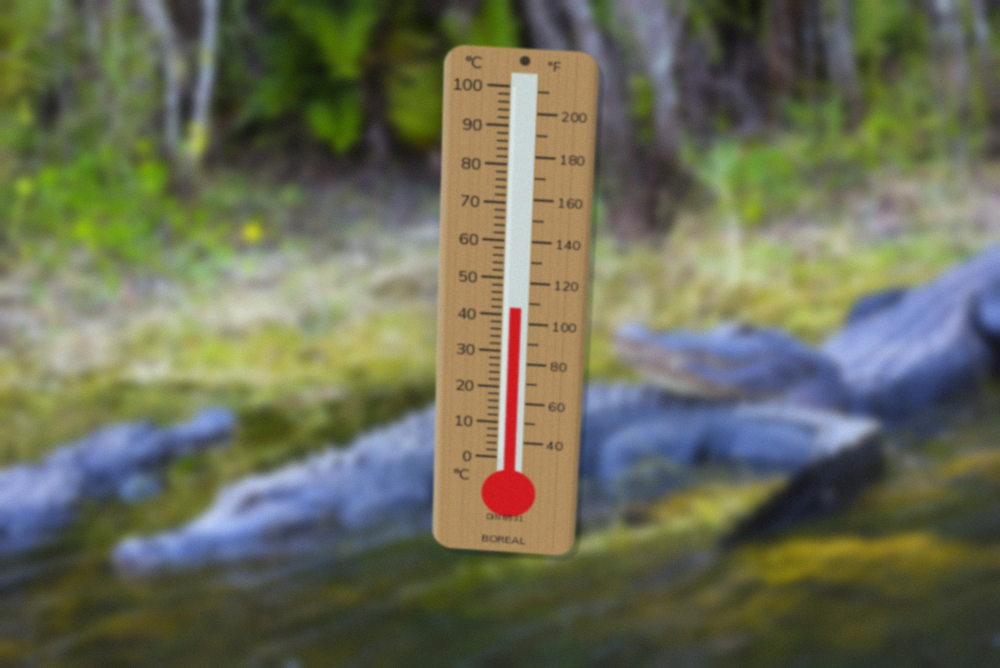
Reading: 42 °C
